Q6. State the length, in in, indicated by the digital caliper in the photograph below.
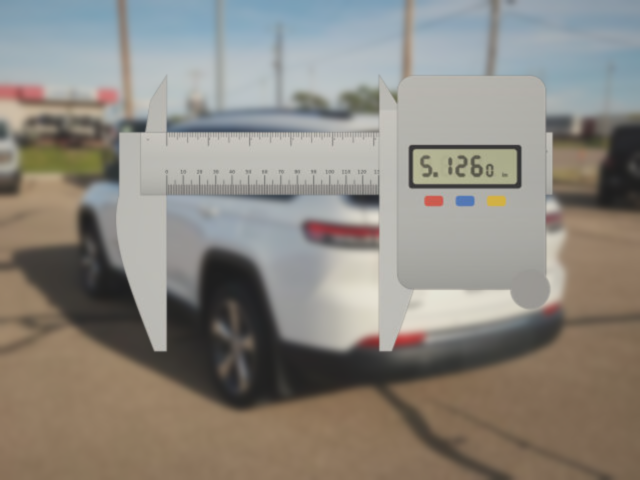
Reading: 5.1260 in
